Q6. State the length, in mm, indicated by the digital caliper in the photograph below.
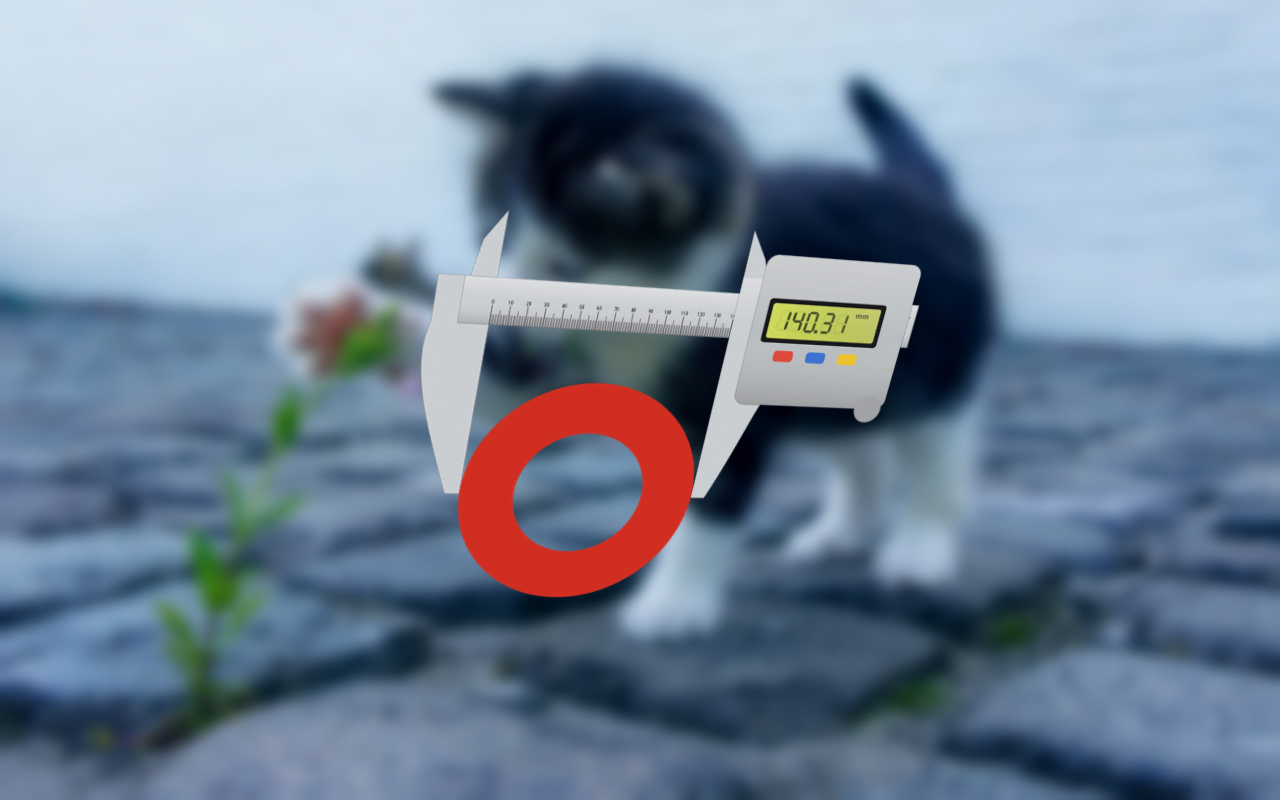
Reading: 140.31 mm
